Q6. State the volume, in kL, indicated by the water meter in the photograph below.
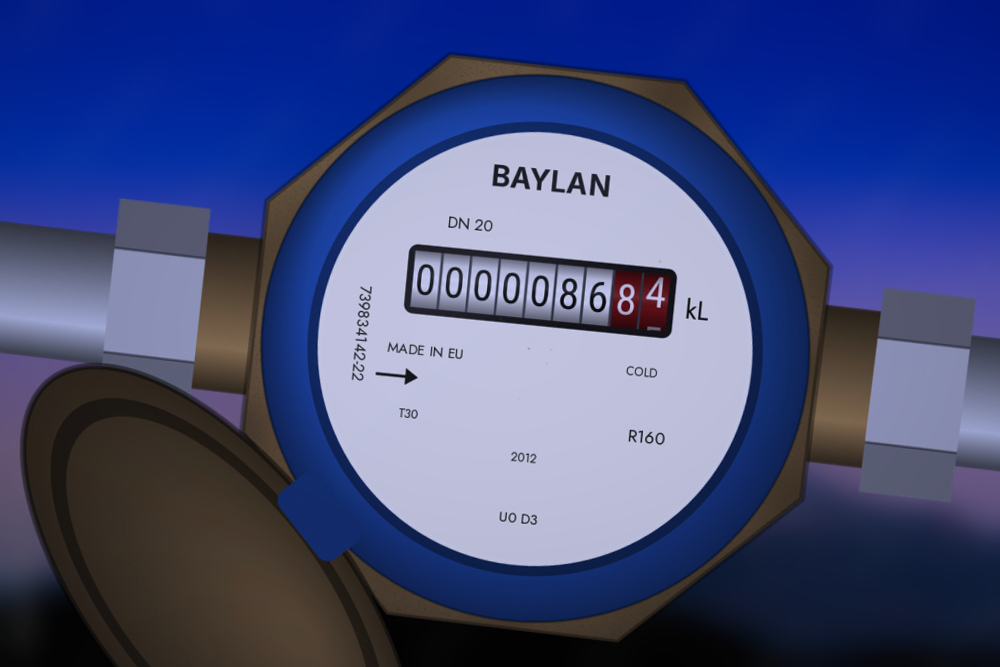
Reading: 86.84 kL
